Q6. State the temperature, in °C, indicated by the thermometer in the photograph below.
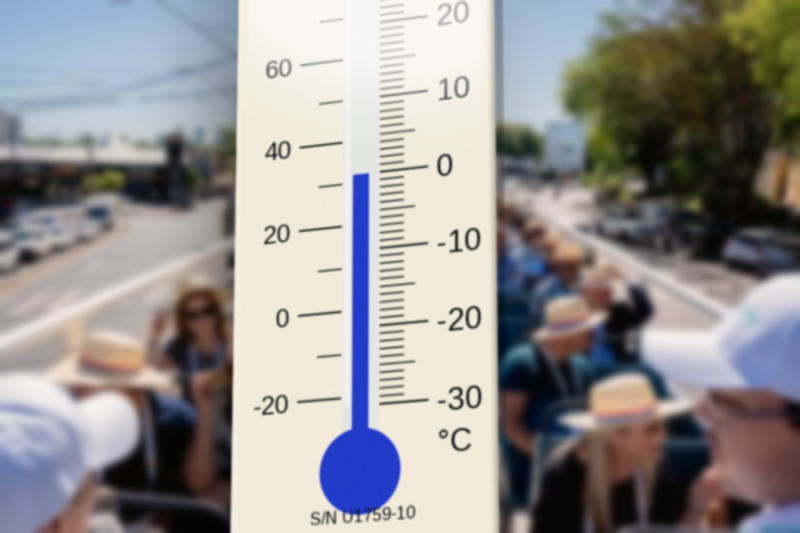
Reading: 0 °C
